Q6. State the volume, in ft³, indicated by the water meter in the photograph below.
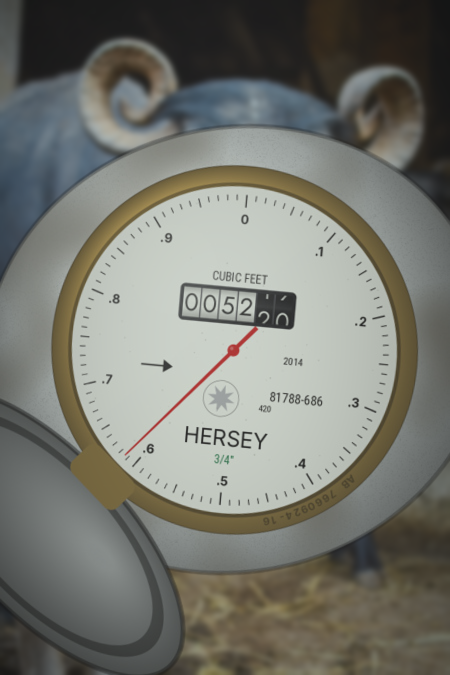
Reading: 5219.61 ft³
